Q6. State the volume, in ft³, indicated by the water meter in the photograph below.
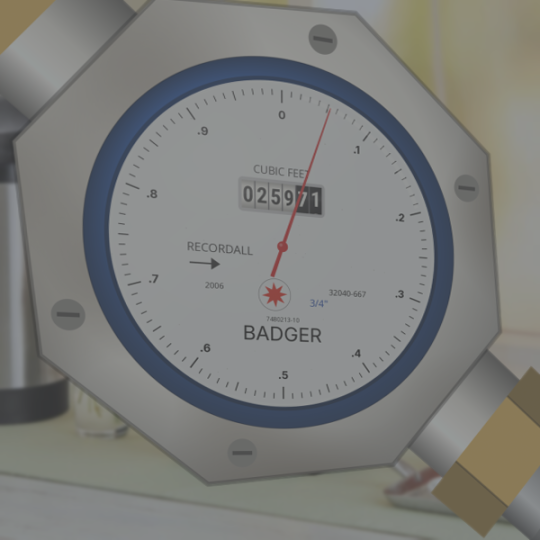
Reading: 25971.05 ft³
